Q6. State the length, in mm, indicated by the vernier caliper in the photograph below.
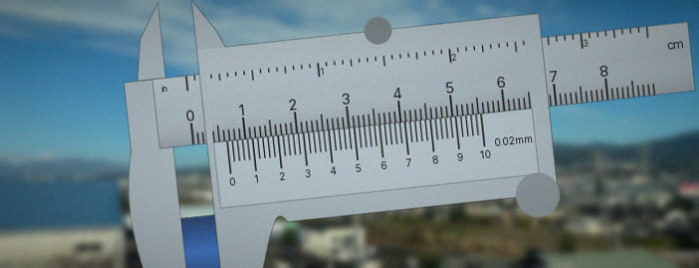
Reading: 6.5 mm
